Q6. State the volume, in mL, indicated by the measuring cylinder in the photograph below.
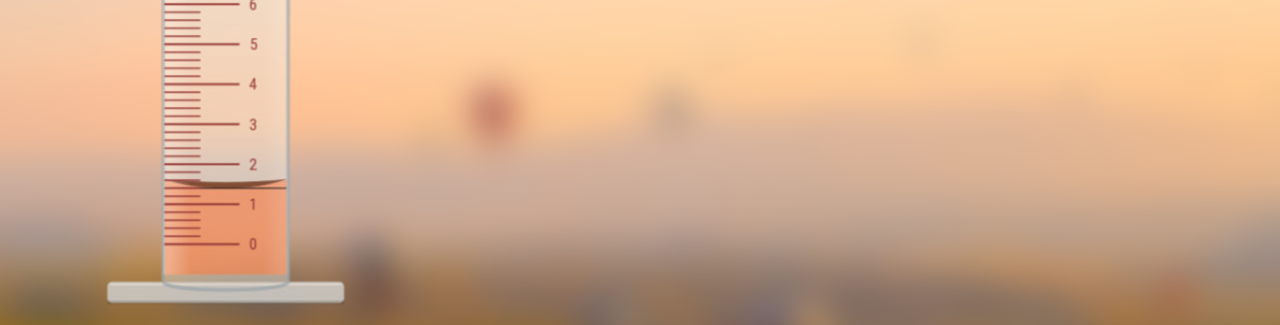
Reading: 1.4 mL
